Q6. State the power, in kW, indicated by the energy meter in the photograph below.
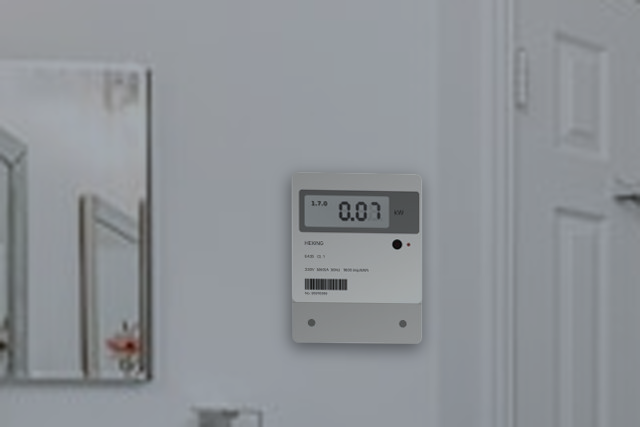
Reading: 0.07 kW
